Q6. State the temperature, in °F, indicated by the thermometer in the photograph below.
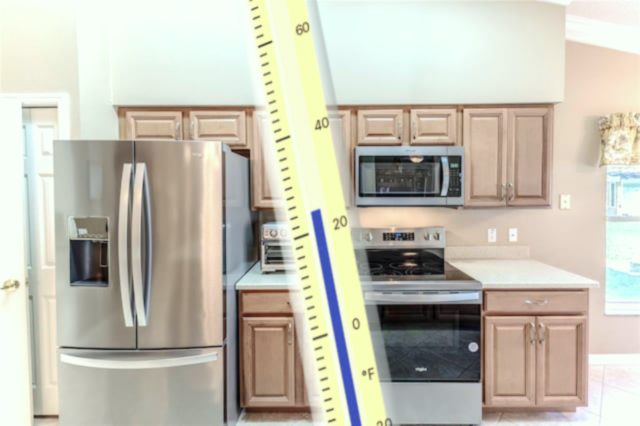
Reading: 24 °F
